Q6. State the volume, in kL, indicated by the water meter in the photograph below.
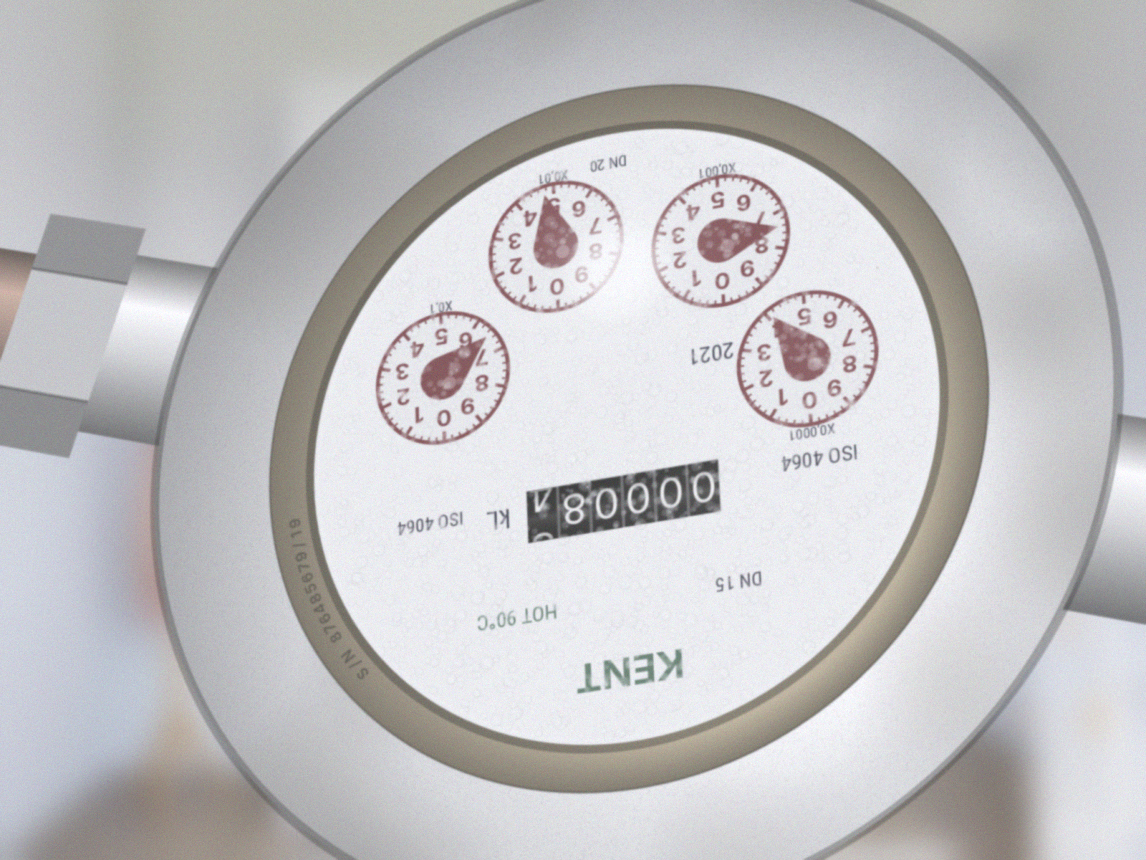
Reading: 83.6474 kL
